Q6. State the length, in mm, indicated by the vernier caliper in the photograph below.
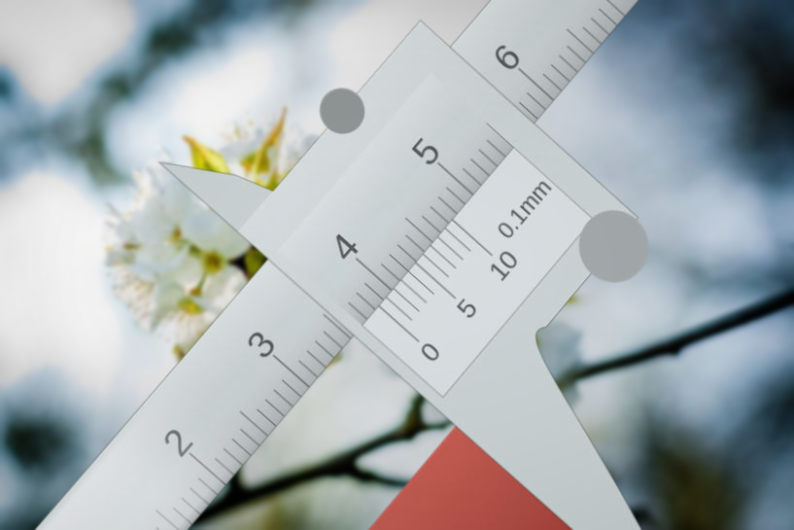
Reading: 38.4 mm
